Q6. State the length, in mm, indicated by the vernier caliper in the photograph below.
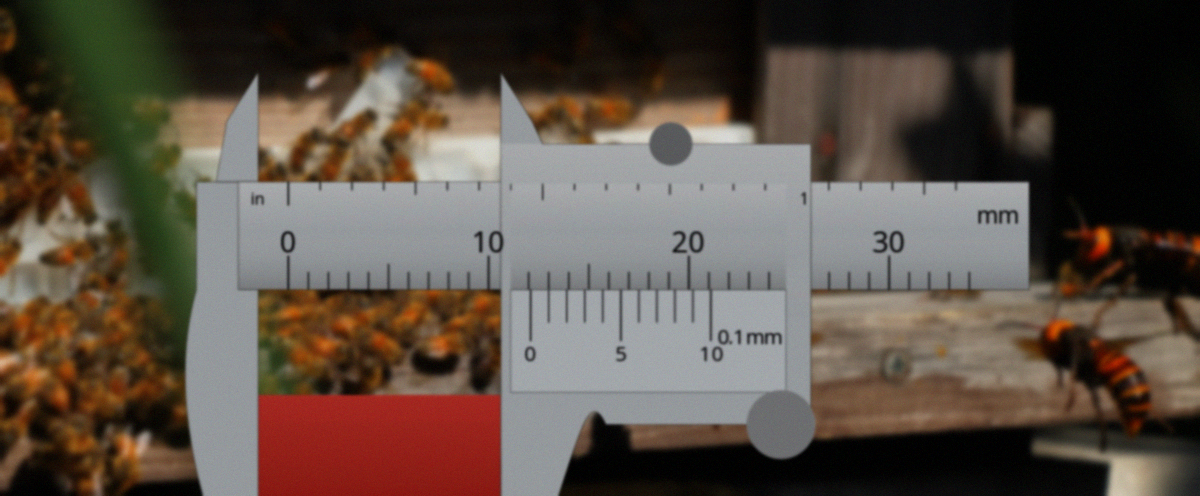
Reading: 12.1 mm
